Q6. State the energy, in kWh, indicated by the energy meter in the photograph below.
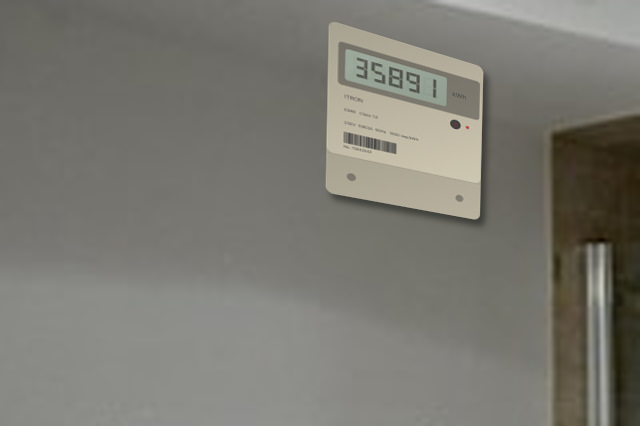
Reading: 35891 kWh
